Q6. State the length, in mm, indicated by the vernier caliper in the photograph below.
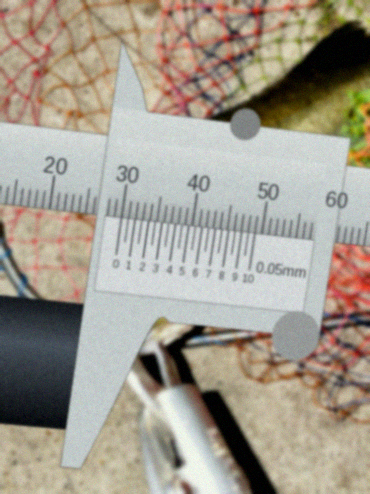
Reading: 30.0 mm
